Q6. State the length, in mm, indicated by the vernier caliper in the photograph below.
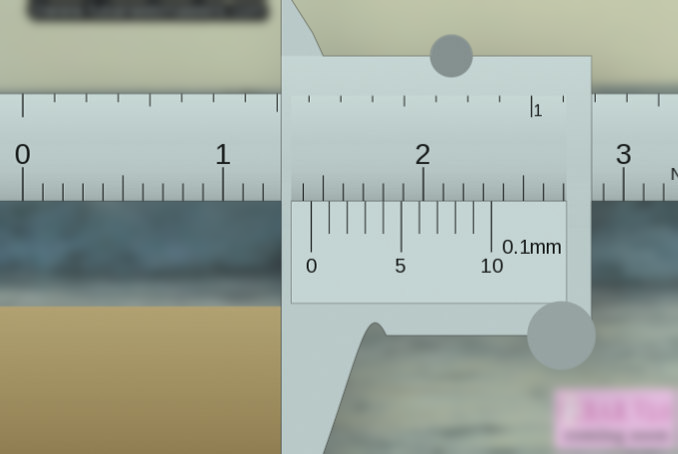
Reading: 14.4 mm
